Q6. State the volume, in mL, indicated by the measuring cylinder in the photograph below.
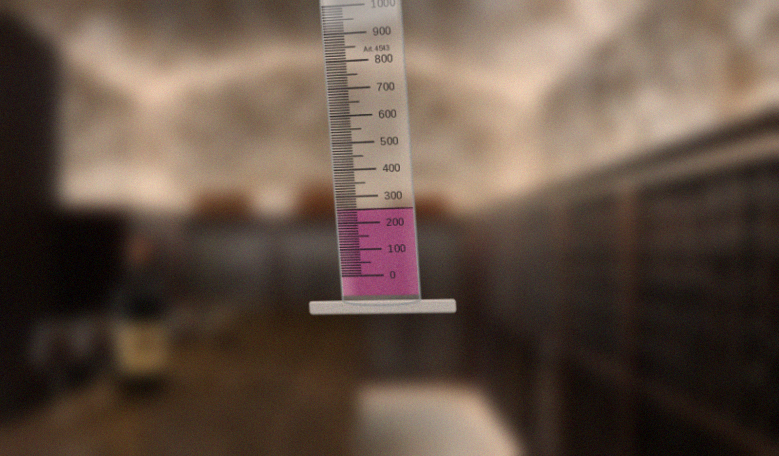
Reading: 250 mL
